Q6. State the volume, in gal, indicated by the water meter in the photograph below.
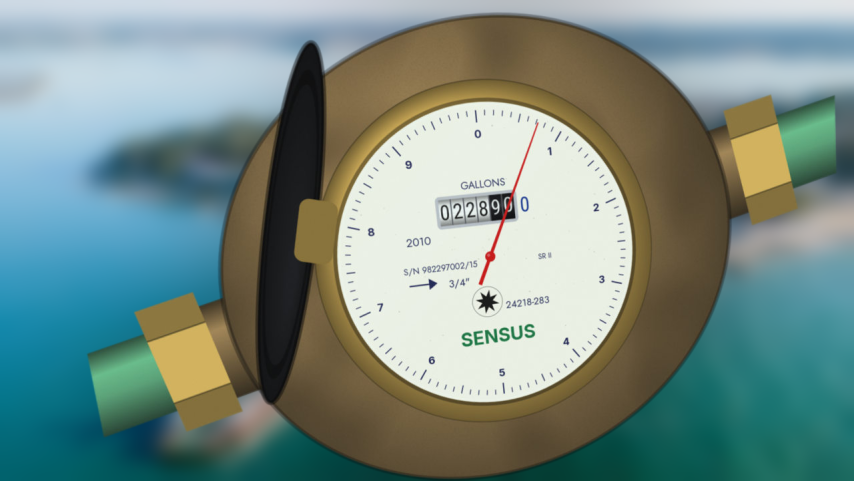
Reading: 228900.7 gal
